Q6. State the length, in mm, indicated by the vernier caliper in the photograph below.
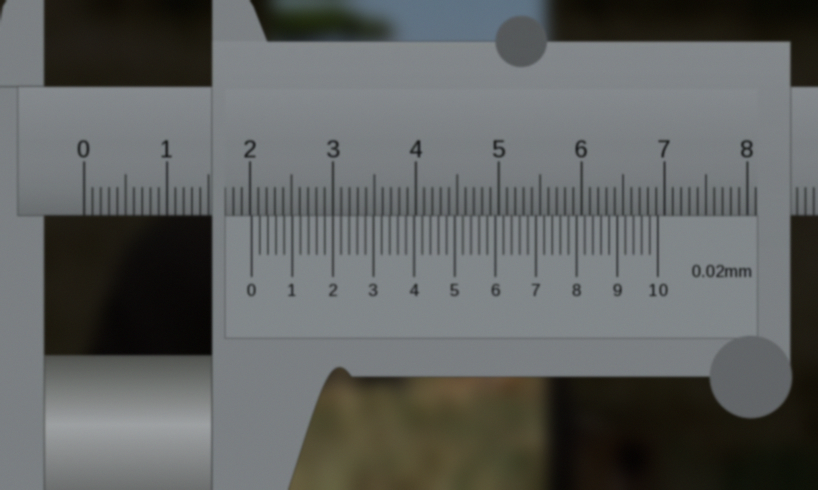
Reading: 20.2 mm
